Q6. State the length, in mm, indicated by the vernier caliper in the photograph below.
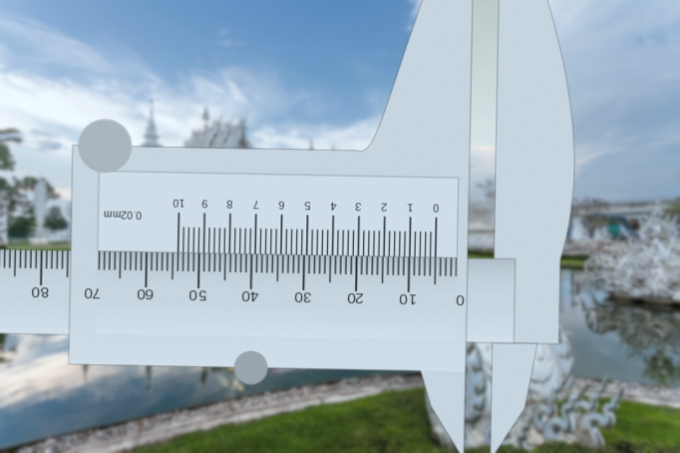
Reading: 5.0 mm
